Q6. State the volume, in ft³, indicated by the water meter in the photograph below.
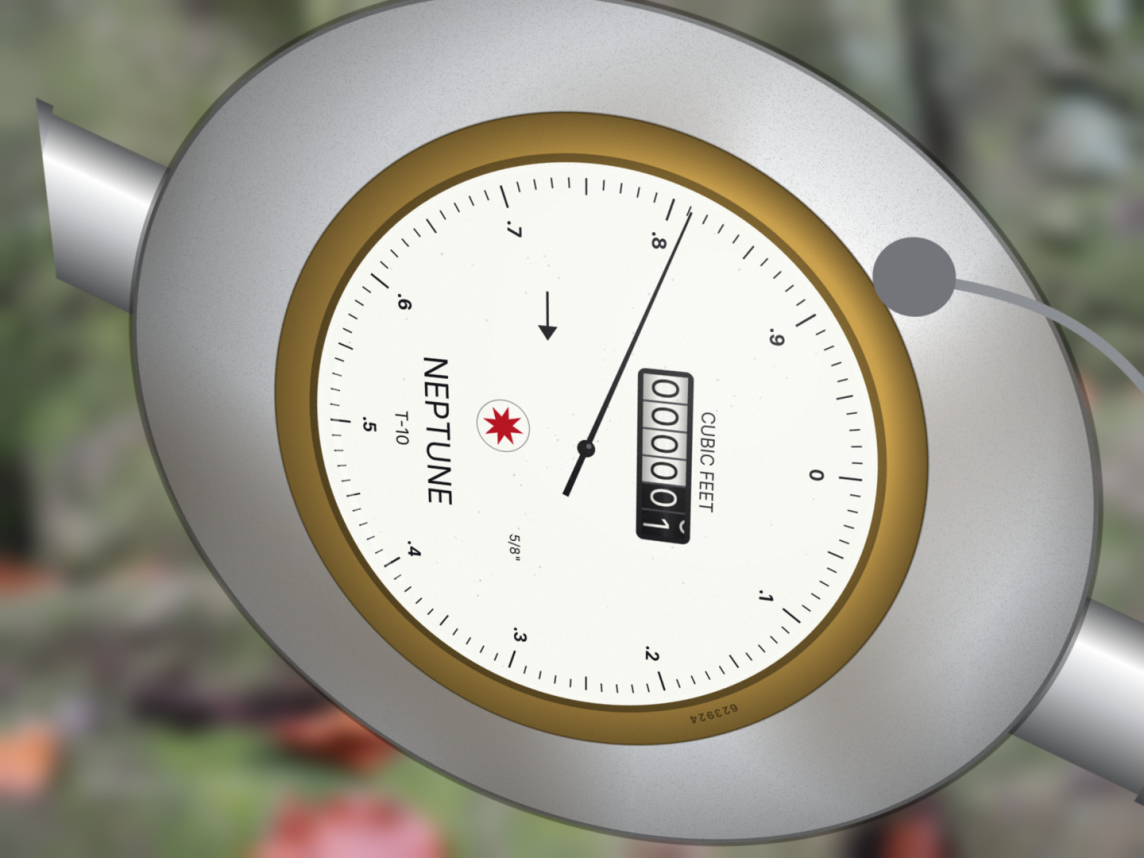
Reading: 0.81 ft³
